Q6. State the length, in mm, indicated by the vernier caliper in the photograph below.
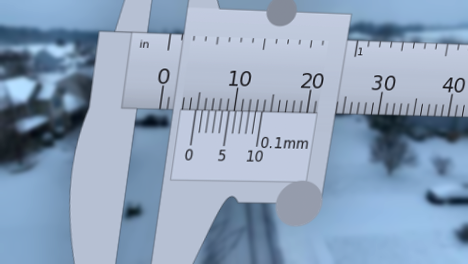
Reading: 4.8 mm
